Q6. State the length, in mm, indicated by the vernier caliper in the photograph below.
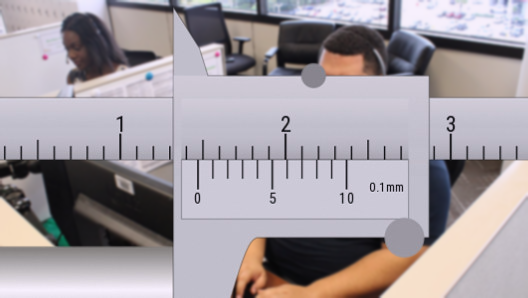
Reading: 14.7 mm
